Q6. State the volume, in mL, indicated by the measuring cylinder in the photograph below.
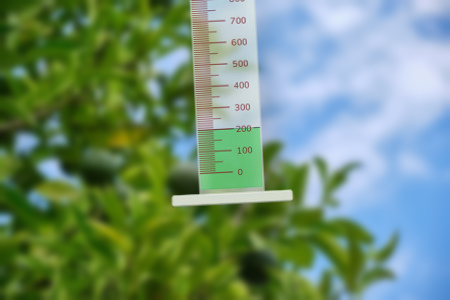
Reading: 200 mL
